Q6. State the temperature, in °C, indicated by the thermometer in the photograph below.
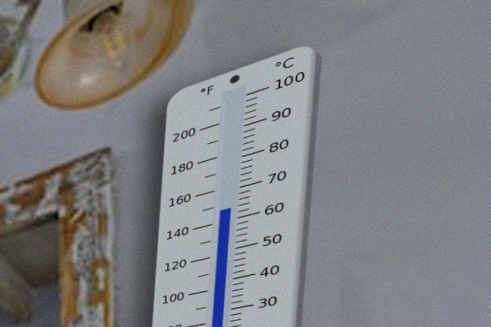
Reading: 64 °C
